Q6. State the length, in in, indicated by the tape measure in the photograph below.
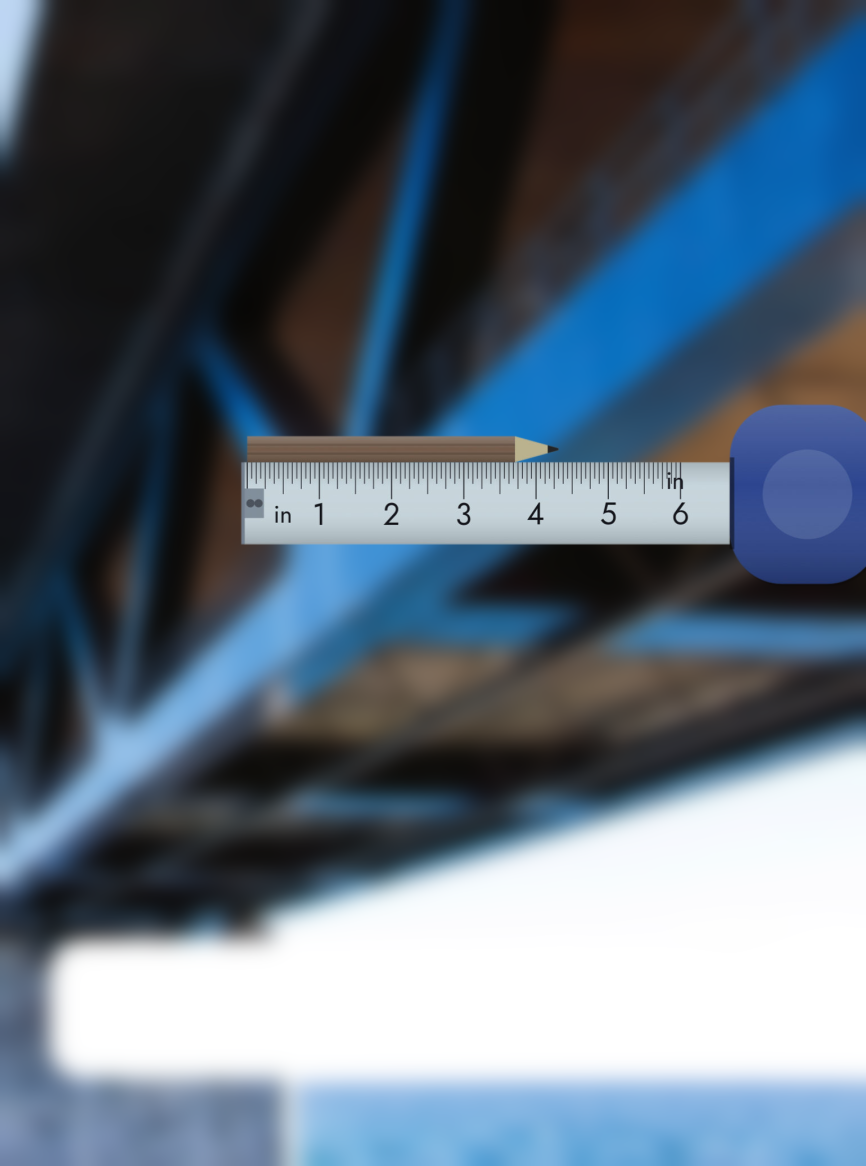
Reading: 4.3125 in
